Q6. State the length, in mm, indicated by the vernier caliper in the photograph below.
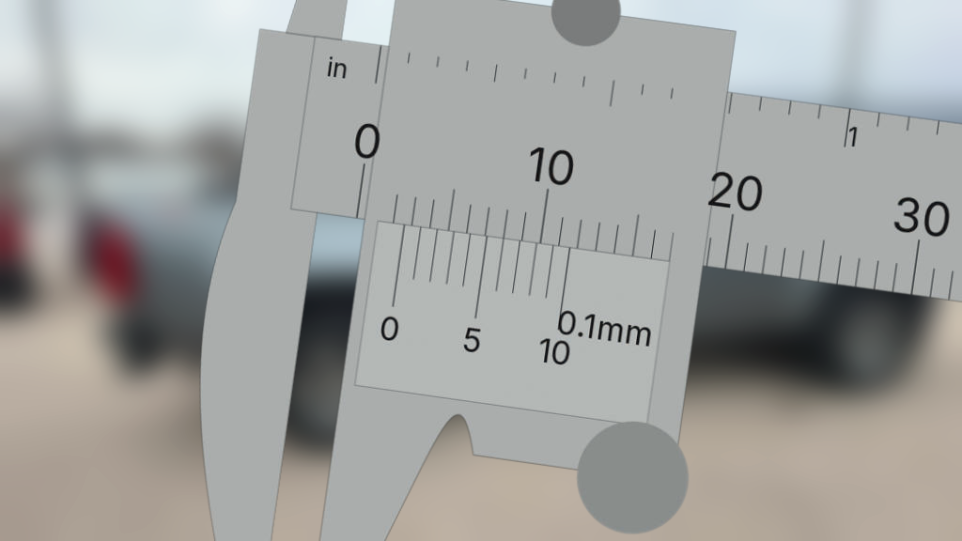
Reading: 2.6 mm
